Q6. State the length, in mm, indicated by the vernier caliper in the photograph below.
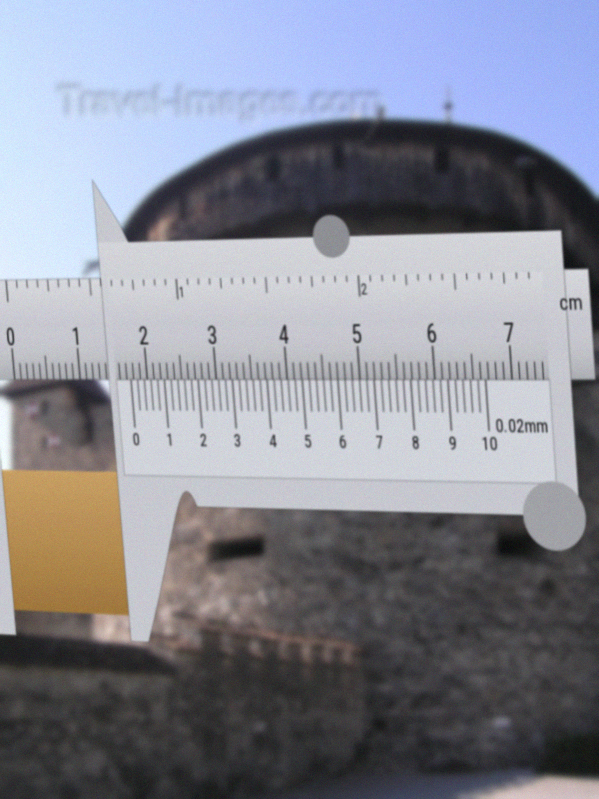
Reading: 17.6 mm
